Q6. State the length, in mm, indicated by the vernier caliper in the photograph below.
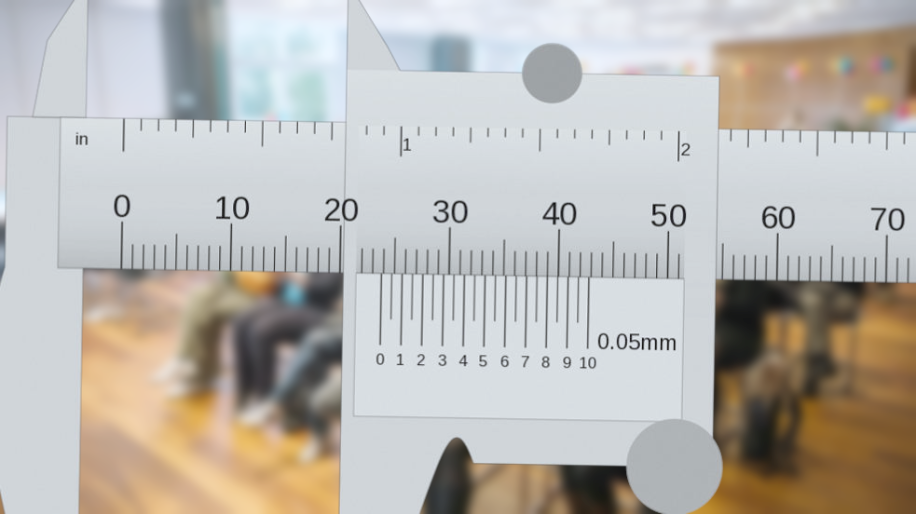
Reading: 23.8 mm
